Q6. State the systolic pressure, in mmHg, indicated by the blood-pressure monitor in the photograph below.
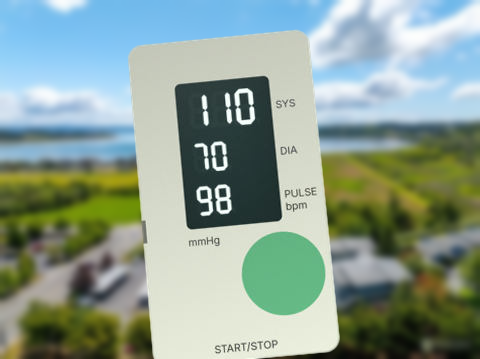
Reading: 110 mmHg
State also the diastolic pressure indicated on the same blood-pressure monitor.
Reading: 70 mmHg
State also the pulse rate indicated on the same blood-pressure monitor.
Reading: 98 bpm
